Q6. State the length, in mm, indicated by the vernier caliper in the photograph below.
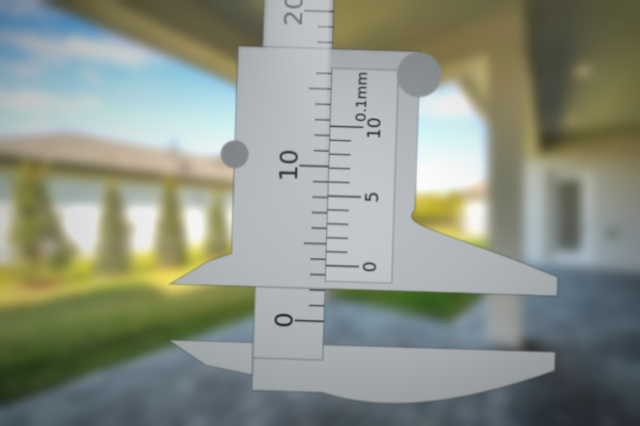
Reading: 3.6 mm
